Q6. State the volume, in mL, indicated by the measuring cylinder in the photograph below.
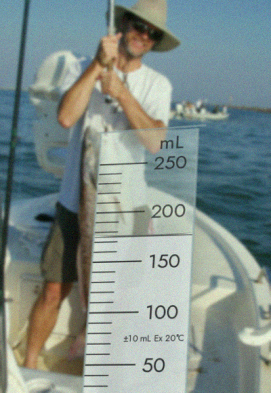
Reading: 175 mL
